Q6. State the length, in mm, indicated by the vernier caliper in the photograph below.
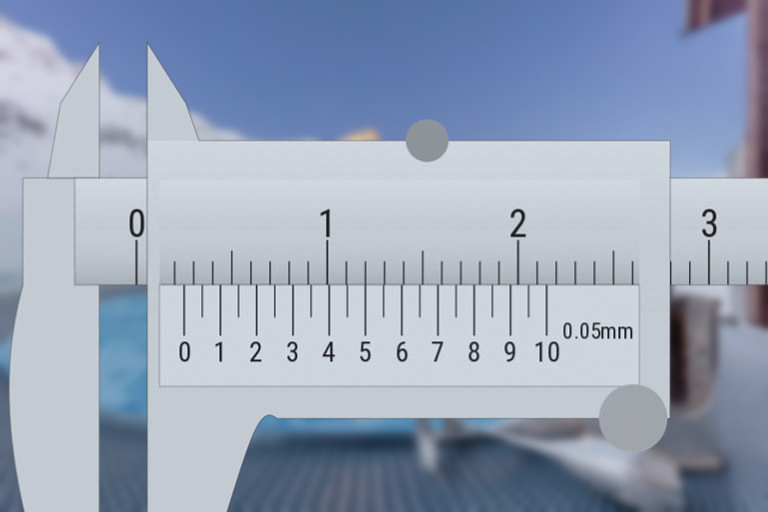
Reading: 2.5 mm
